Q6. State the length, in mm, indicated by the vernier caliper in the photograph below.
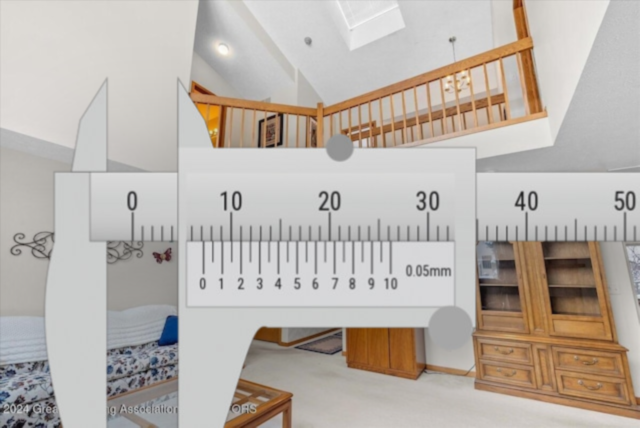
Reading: 7.2 mm
